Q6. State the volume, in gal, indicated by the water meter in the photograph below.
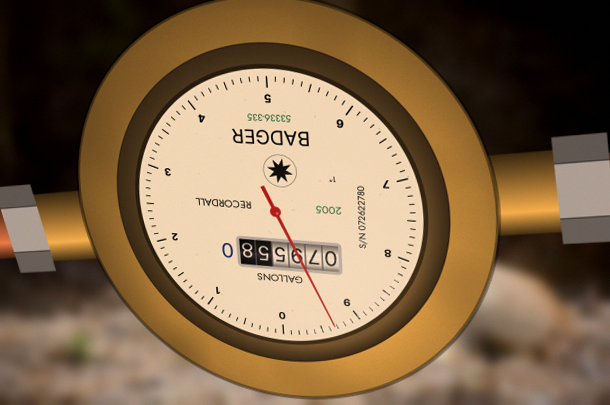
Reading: 795579.3 gal
